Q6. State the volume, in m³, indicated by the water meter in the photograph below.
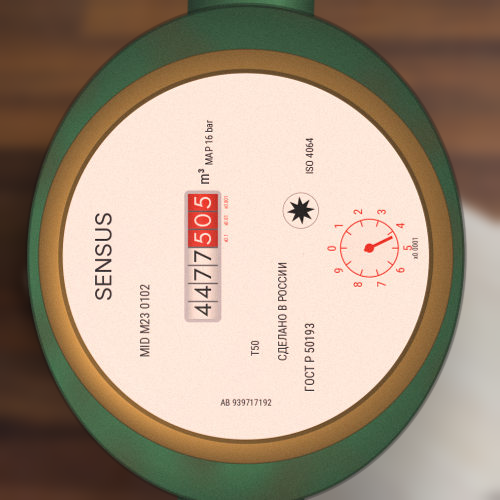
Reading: 4477.5054 m³
